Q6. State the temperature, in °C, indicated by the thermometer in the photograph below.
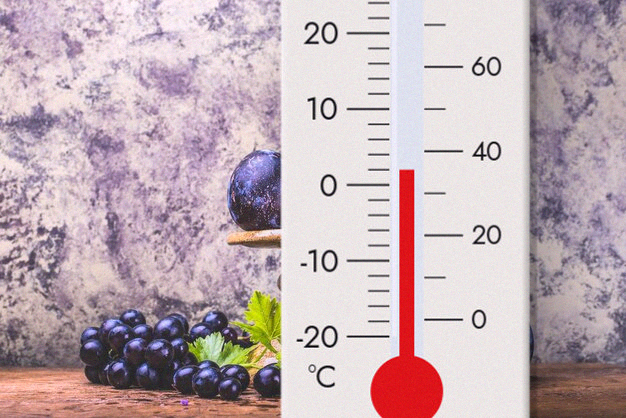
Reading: 2 °C
